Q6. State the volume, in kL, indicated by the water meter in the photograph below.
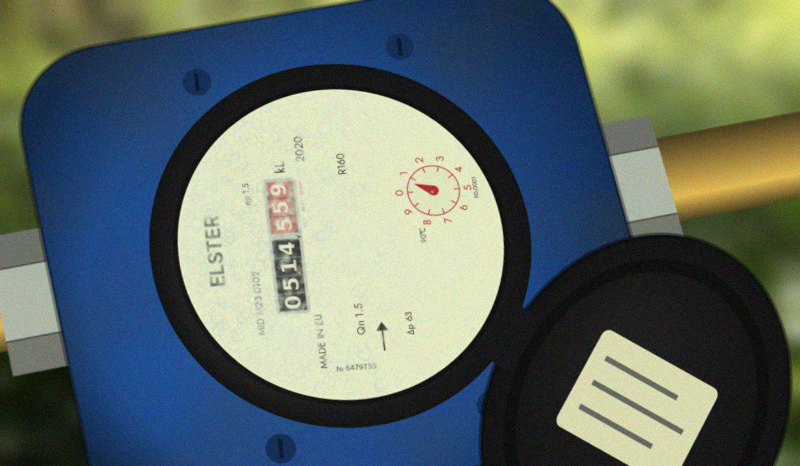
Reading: 514.5590 kL
